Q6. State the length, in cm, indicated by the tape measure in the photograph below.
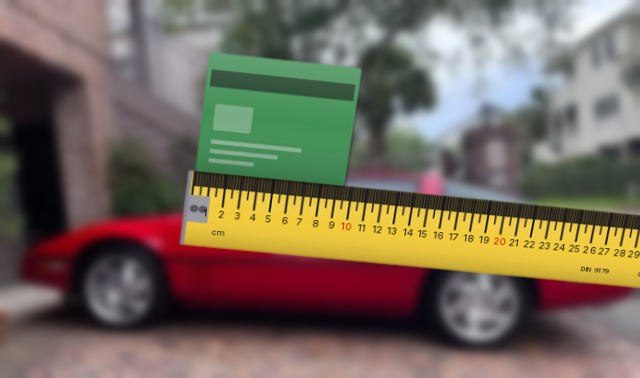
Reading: 9.5 cm
